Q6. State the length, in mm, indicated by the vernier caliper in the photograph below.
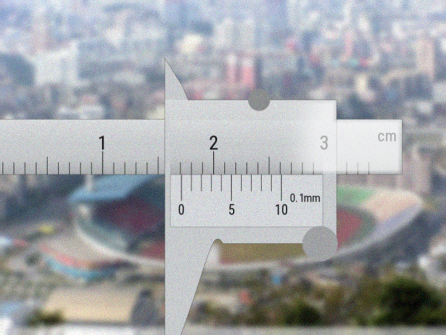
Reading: 17.1 mm
